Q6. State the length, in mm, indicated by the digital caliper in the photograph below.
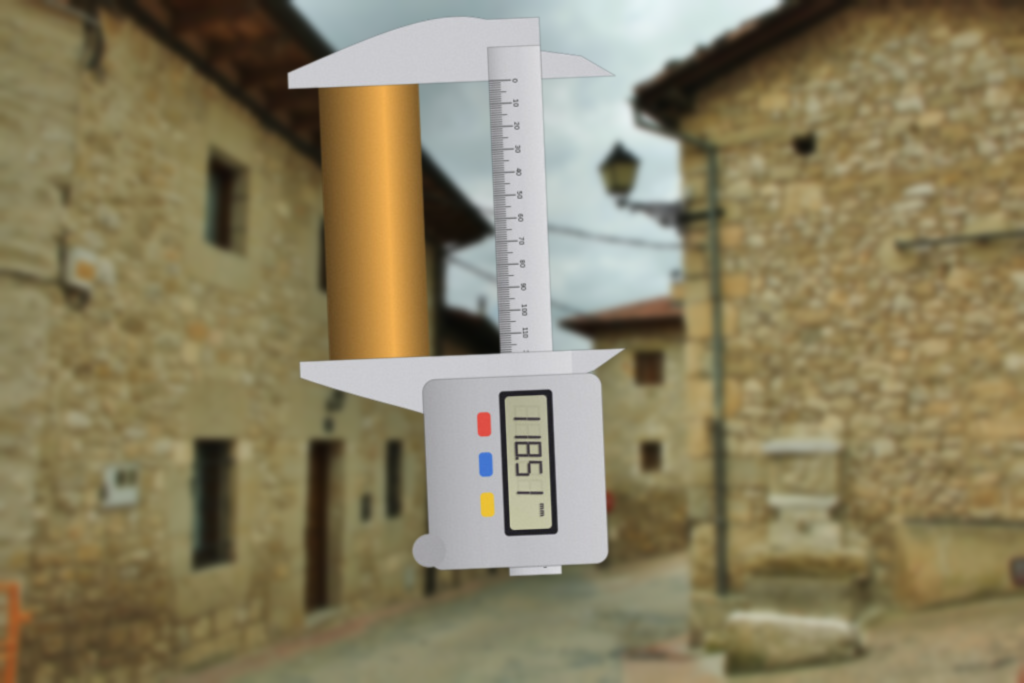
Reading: 118.51 mm
